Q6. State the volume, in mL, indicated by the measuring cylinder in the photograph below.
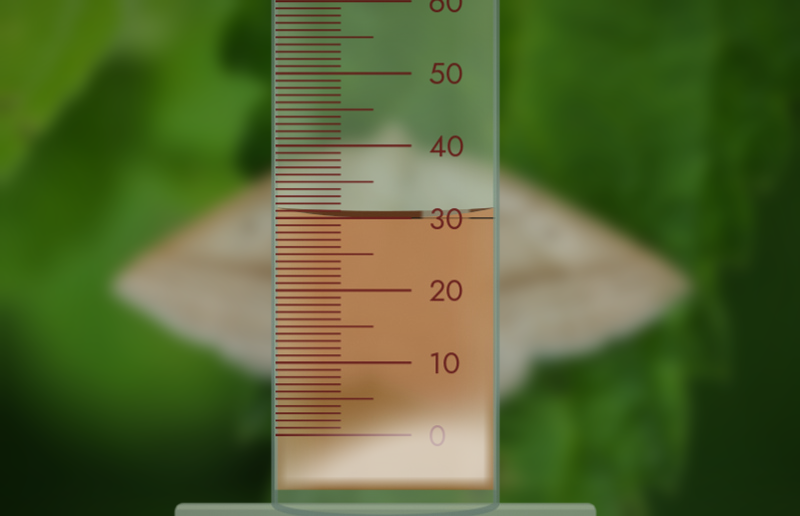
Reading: 30 mL
